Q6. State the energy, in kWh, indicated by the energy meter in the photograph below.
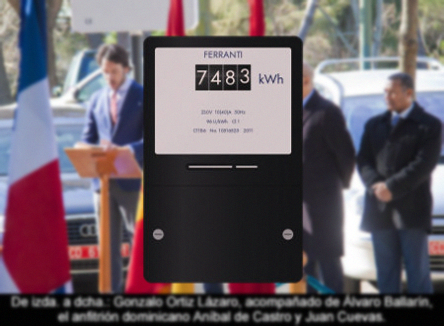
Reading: 7483 kWh
